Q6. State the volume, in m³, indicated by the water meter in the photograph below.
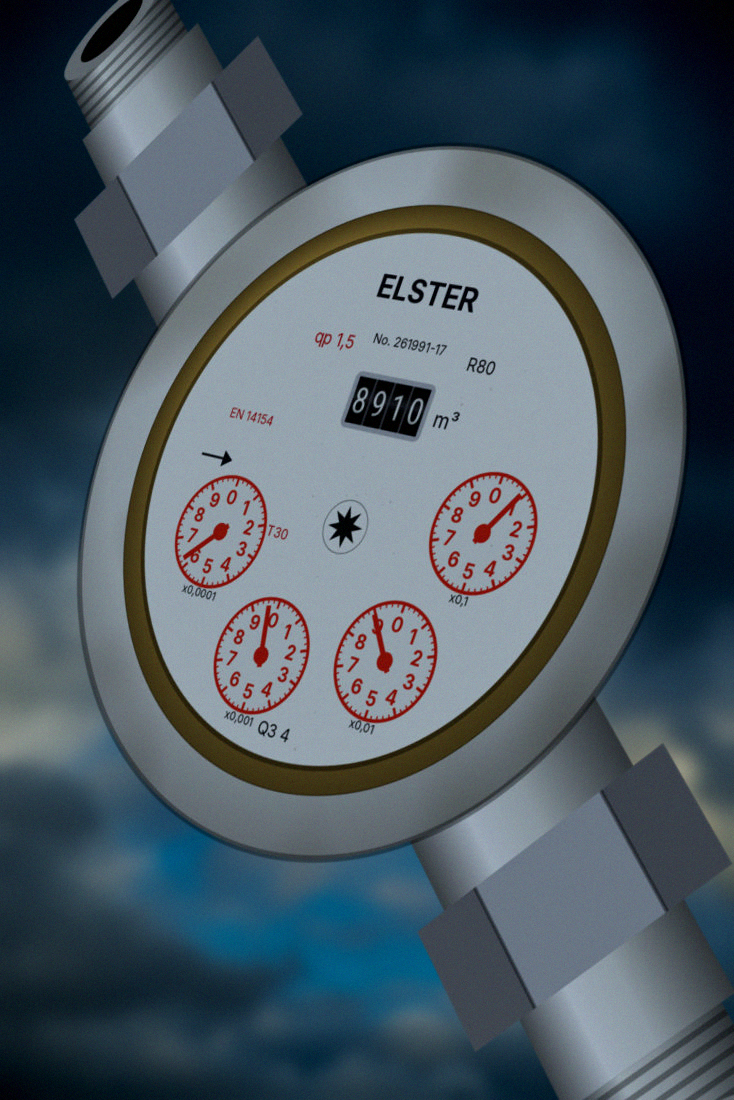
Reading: 8910.0896 m³
